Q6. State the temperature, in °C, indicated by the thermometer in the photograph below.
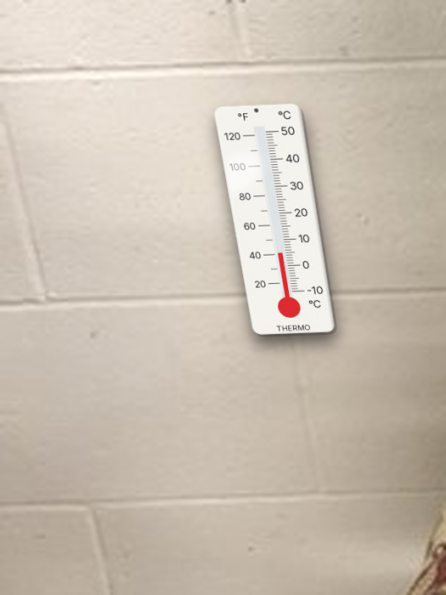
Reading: 5 °C
